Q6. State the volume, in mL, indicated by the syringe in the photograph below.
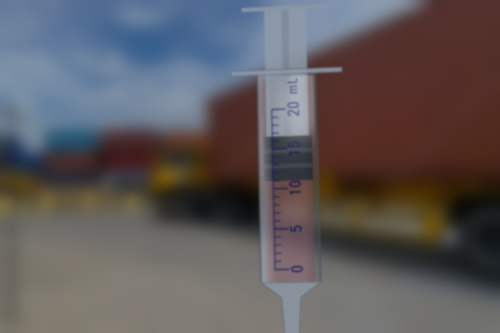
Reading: 11 mL
